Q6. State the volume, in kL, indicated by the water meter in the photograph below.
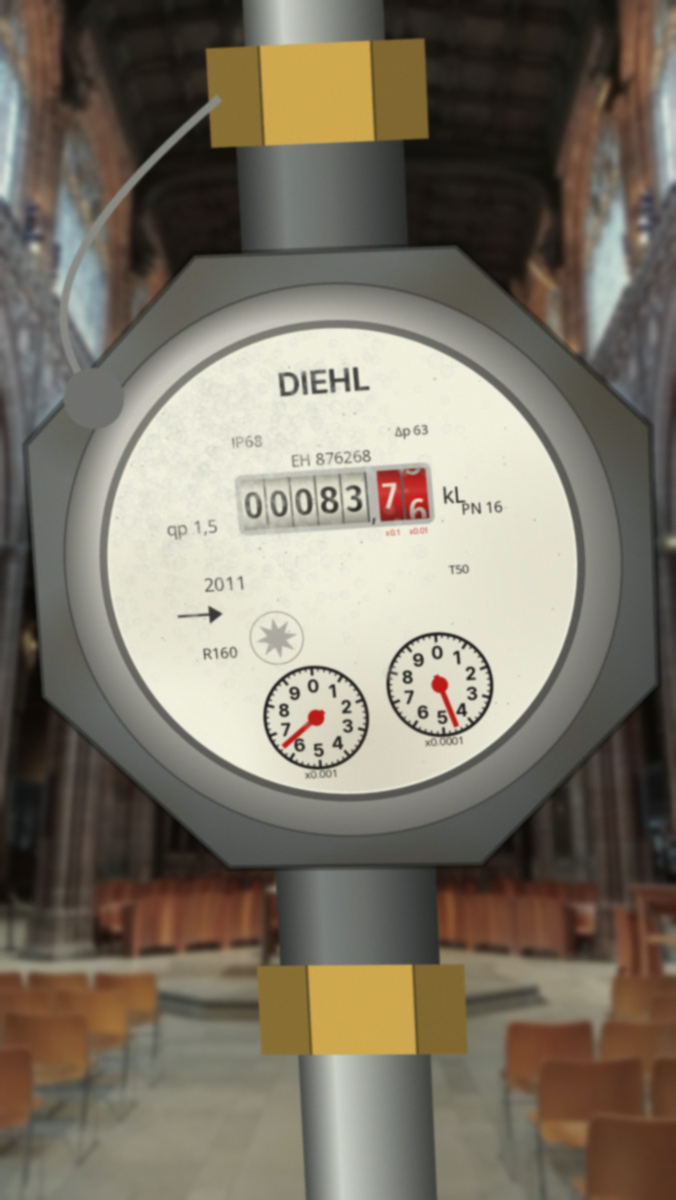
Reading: 83.7564 kL
